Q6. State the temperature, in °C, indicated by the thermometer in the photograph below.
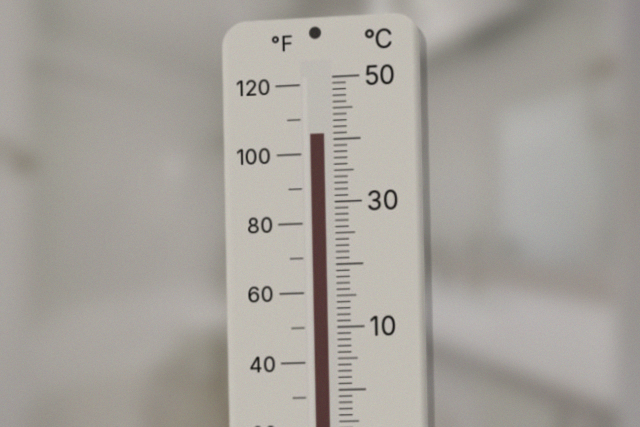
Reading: 41 °C
